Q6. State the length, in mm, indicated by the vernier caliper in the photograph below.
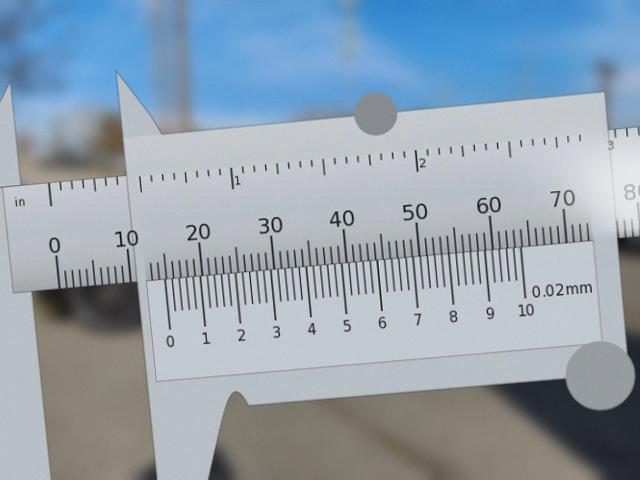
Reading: 14.8 mm
